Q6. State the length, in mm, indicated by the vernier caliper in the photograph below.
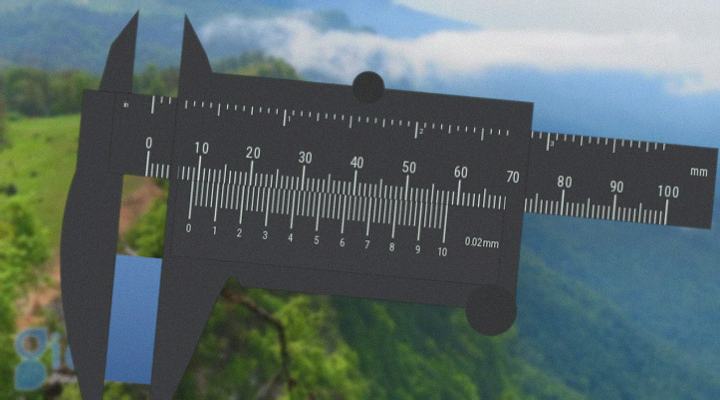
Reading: 9.0 mm
